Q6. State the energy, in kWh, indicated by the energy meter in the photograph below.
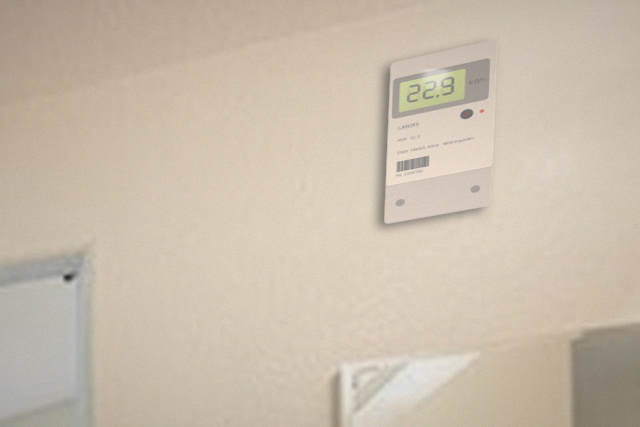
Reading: 22.9 kWh
